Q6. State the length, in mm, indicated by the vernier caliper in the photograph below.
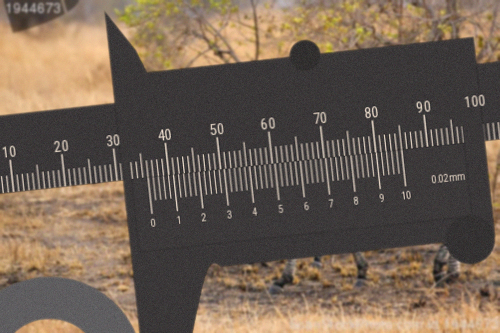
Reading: 36.0 mm
